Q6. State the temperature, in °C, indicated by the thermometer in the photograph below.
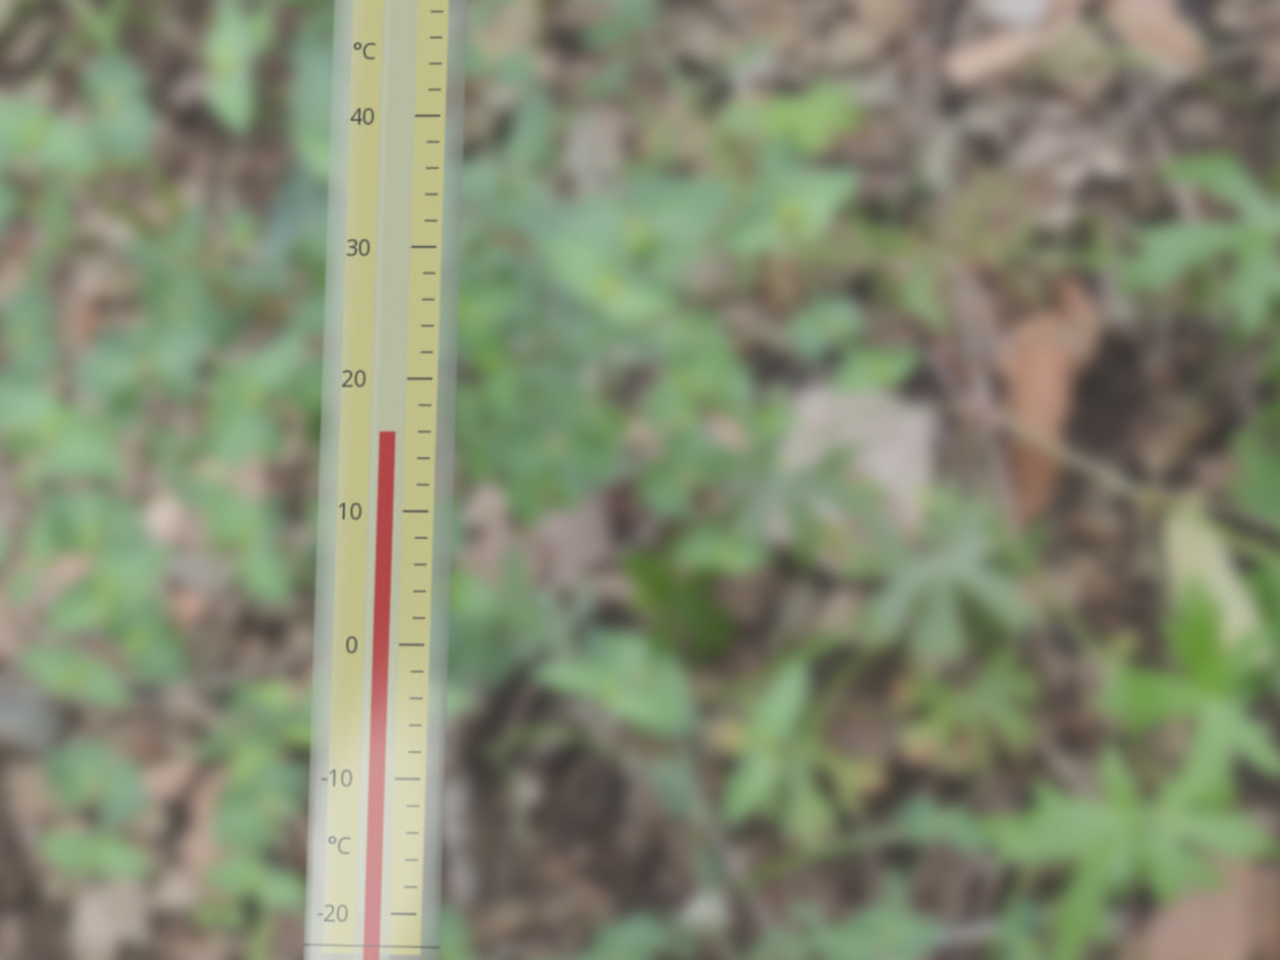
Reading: 16 °C
